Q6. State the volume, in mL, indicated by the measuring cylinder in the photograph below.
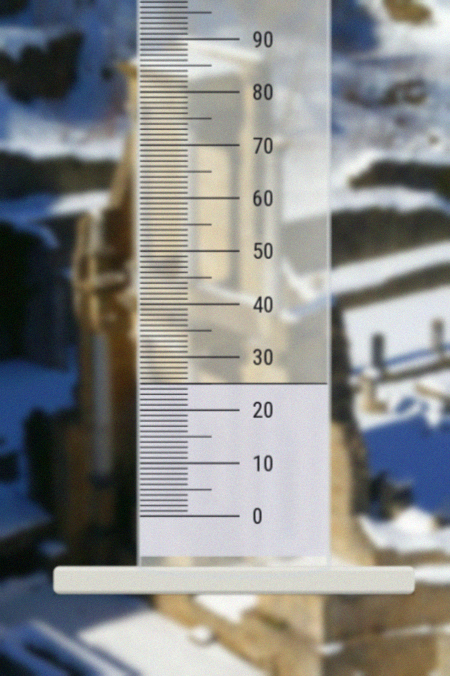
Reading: 25 mL
